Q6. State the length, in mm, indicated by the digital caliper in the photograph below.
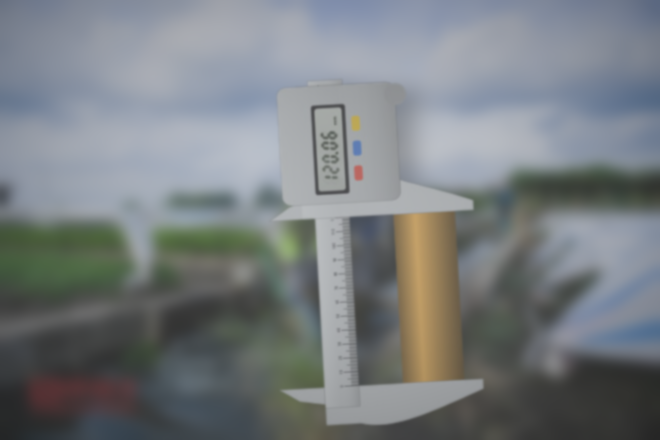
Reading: 120.06 mm
